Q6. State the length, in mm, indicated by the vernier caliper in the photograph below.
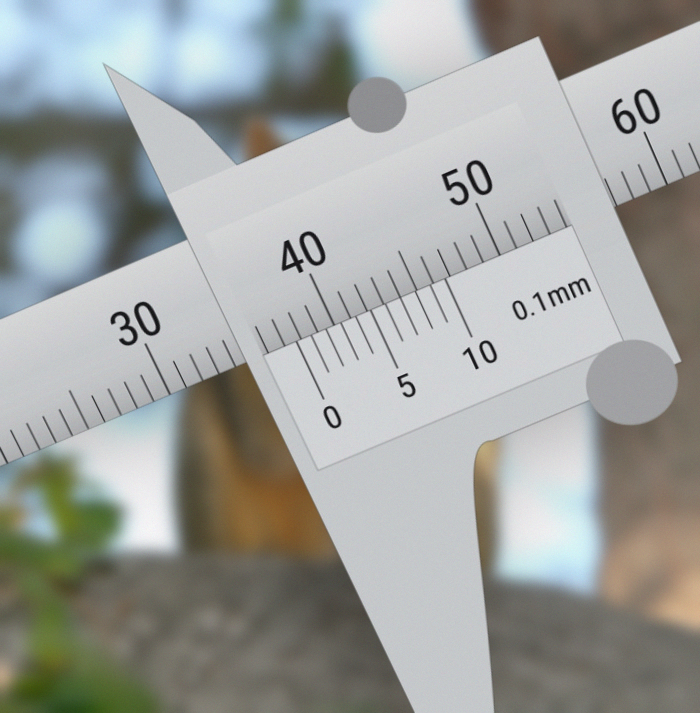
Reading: 37.7 mm
